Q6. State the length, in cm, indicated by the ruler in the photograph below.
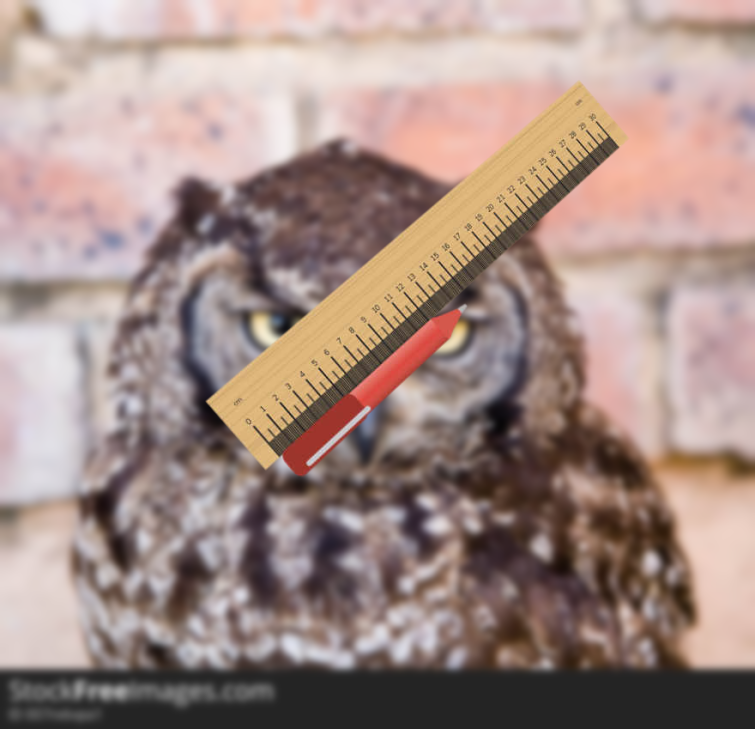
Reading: 14.5 cm
